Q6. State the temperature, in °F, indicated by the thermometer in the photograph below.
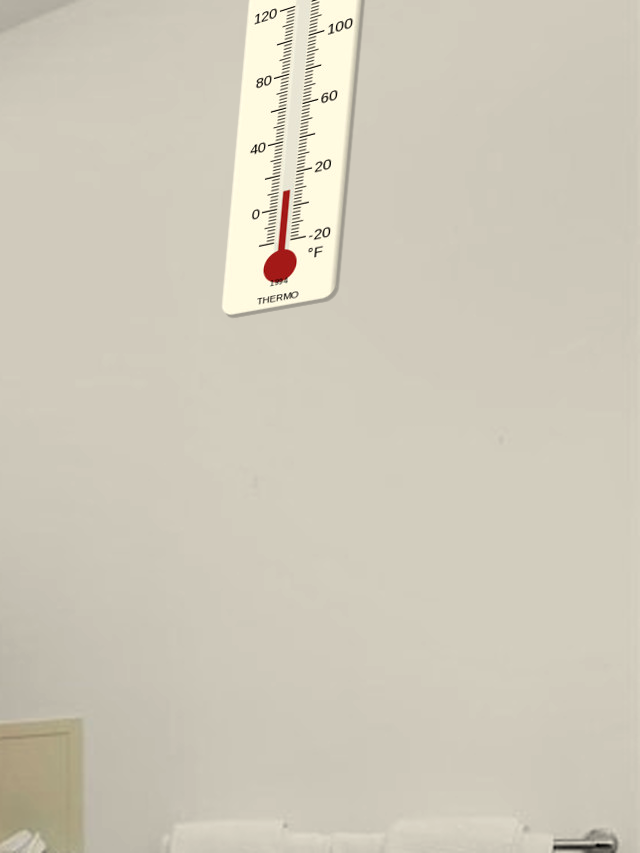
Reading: 10 °F
